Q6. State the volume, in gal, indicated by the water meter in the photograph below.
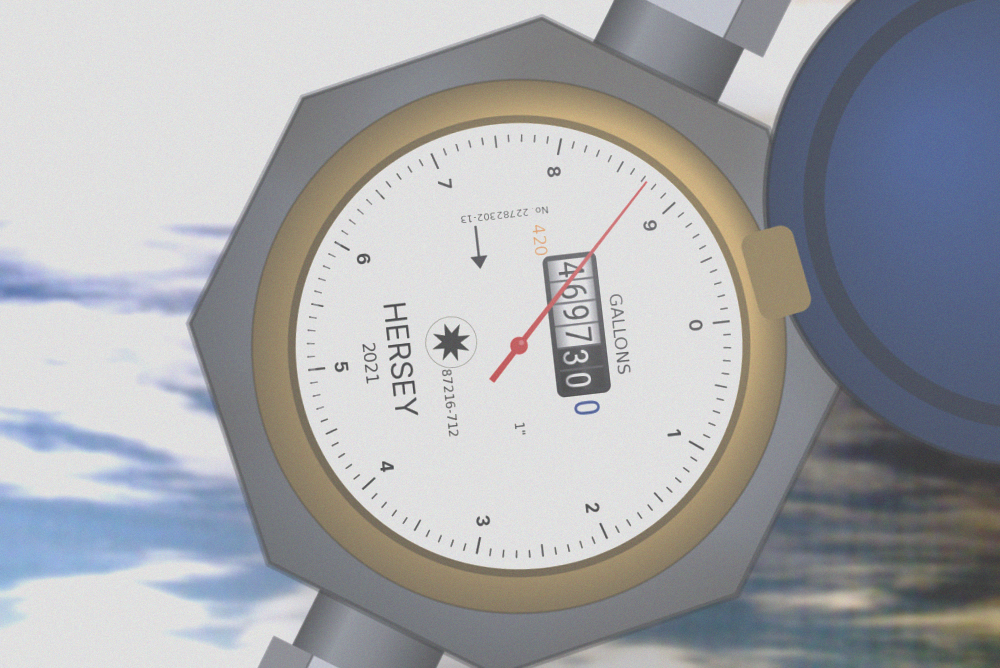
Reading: 4697298.7 gal
